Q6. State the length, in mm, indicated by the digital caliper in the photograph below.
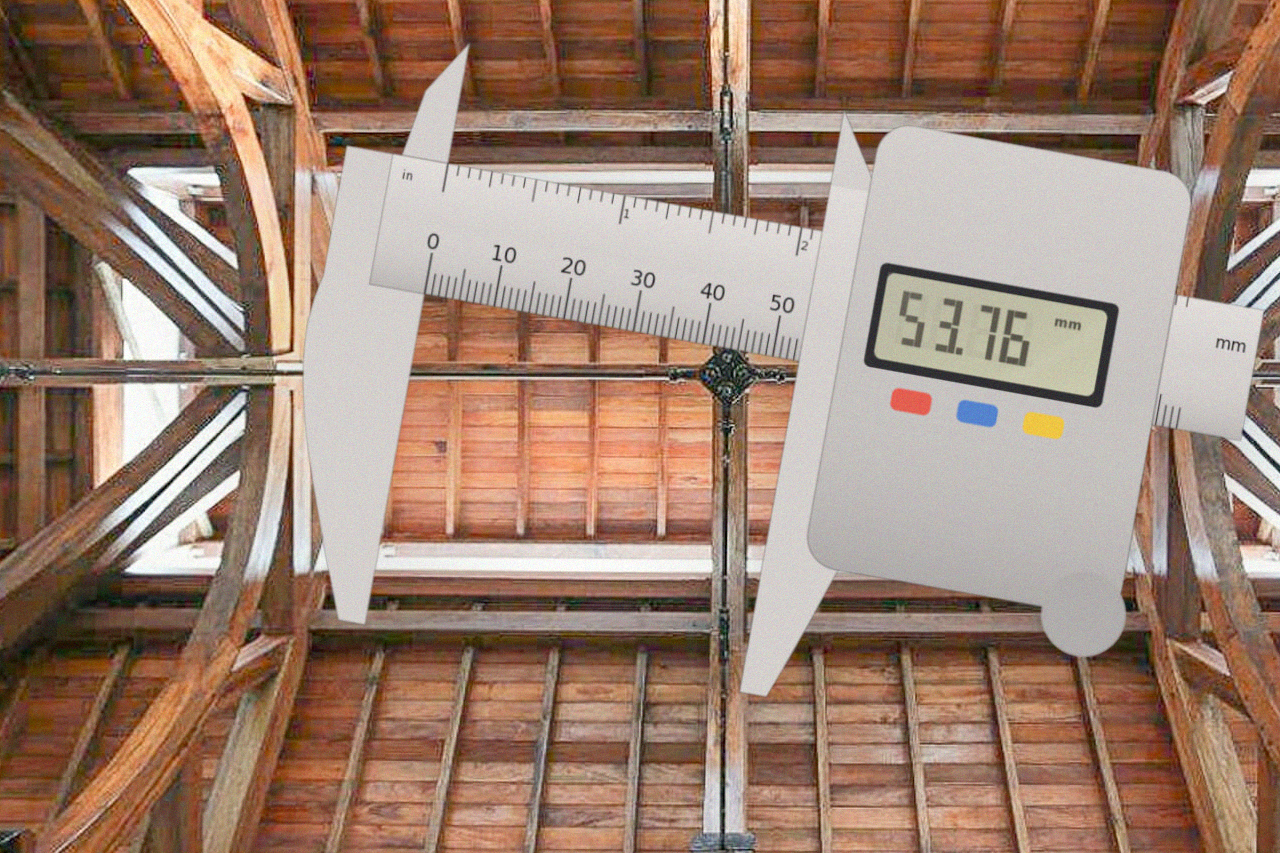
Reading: 53.76 mm
